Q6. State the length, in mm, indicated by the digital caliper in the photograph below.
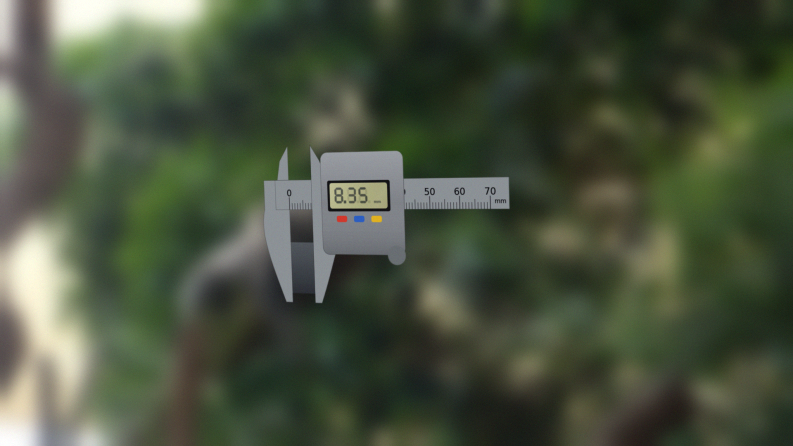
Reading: 8.35 mm
